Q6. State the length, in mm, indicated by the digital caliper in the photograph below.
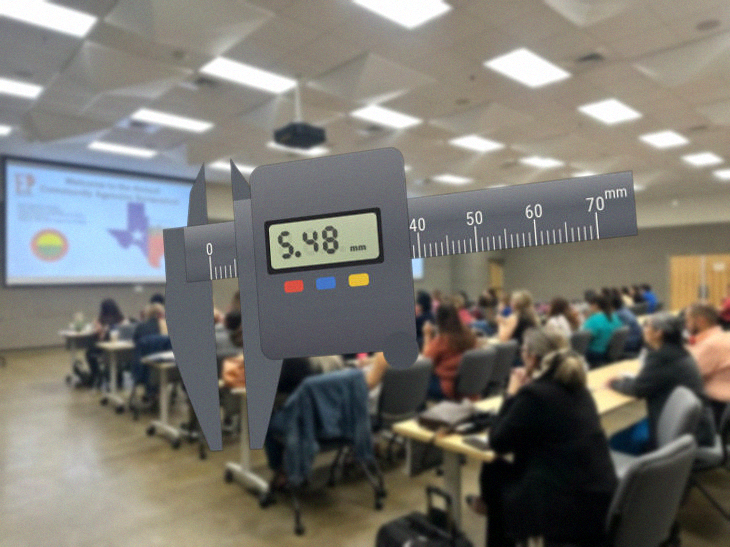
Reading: 5.48 mm
